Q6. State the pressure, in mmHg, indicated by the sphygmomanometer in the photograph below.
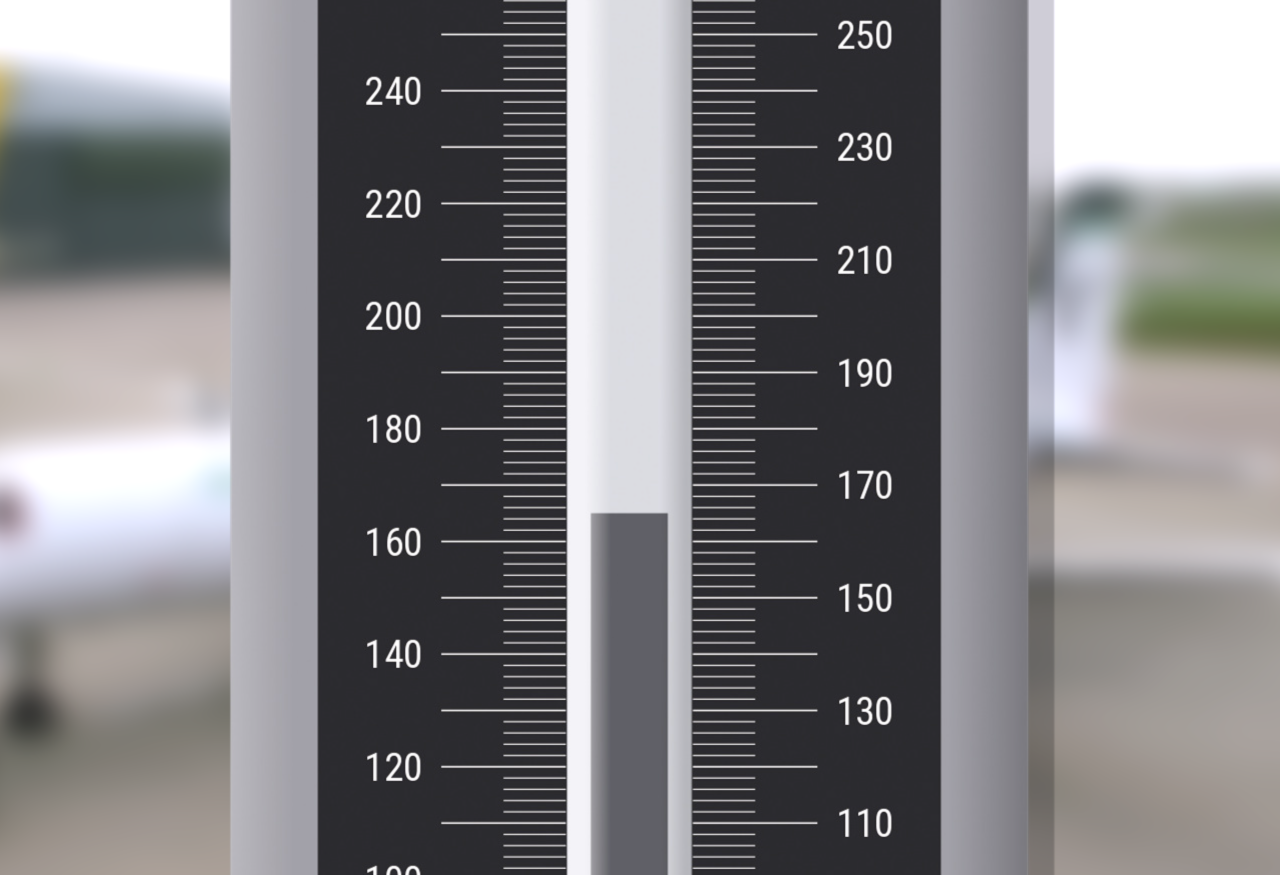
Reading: 165 mmHg
